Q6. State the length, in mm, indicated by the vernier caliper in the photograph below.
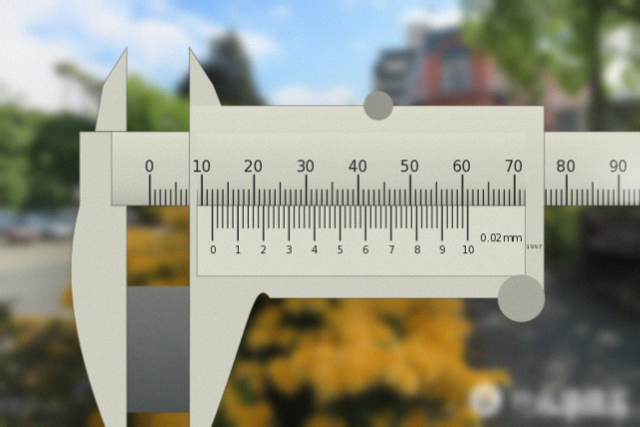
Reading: 12.0 mm
